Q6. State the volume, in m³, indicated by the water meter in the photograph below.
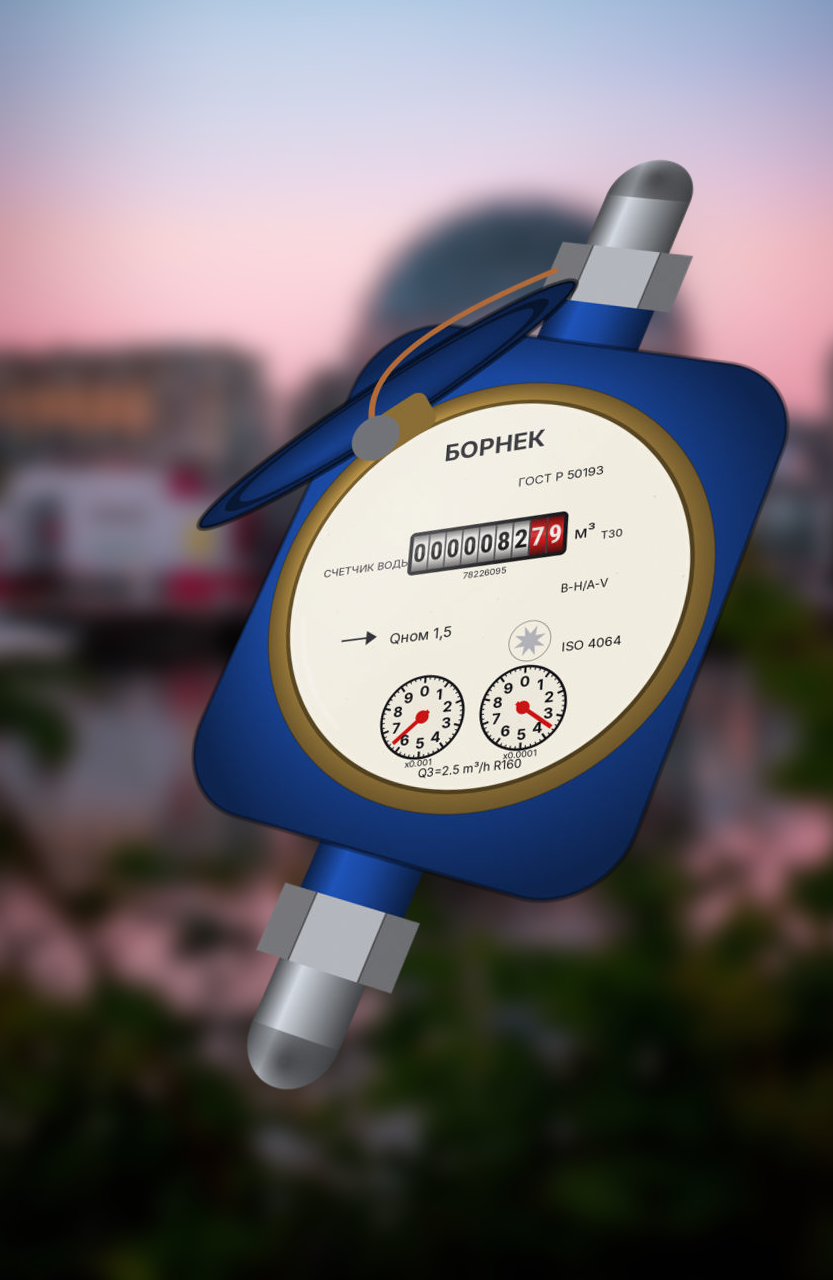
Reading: 82.7963 m³
